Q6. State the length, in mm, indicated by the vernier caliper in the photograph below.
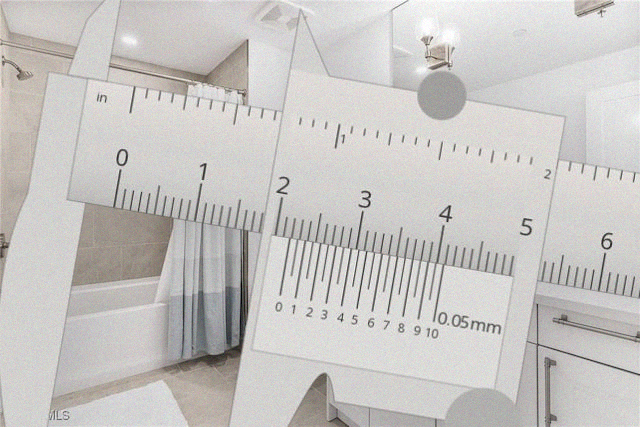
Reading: 21.8 mm
